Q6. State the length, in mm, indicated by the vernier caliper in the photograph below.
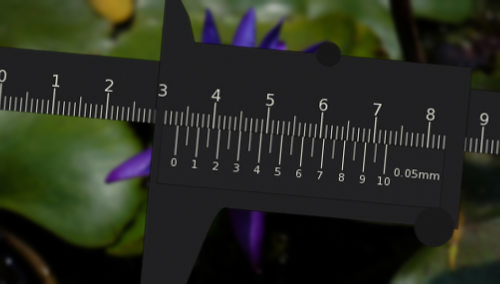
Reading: 33.4 mm
